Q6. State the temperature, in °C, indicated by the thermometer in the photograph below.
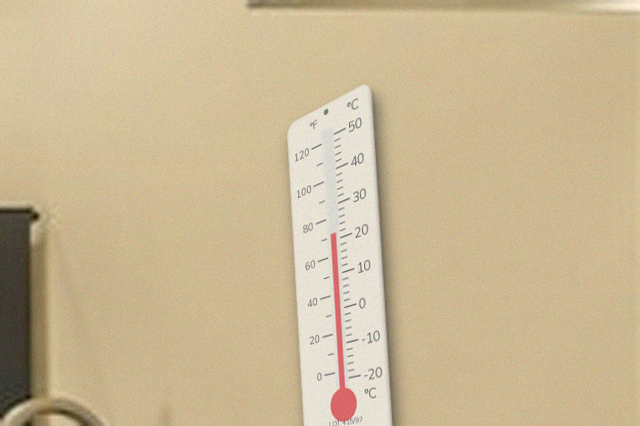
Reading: 22 °C
